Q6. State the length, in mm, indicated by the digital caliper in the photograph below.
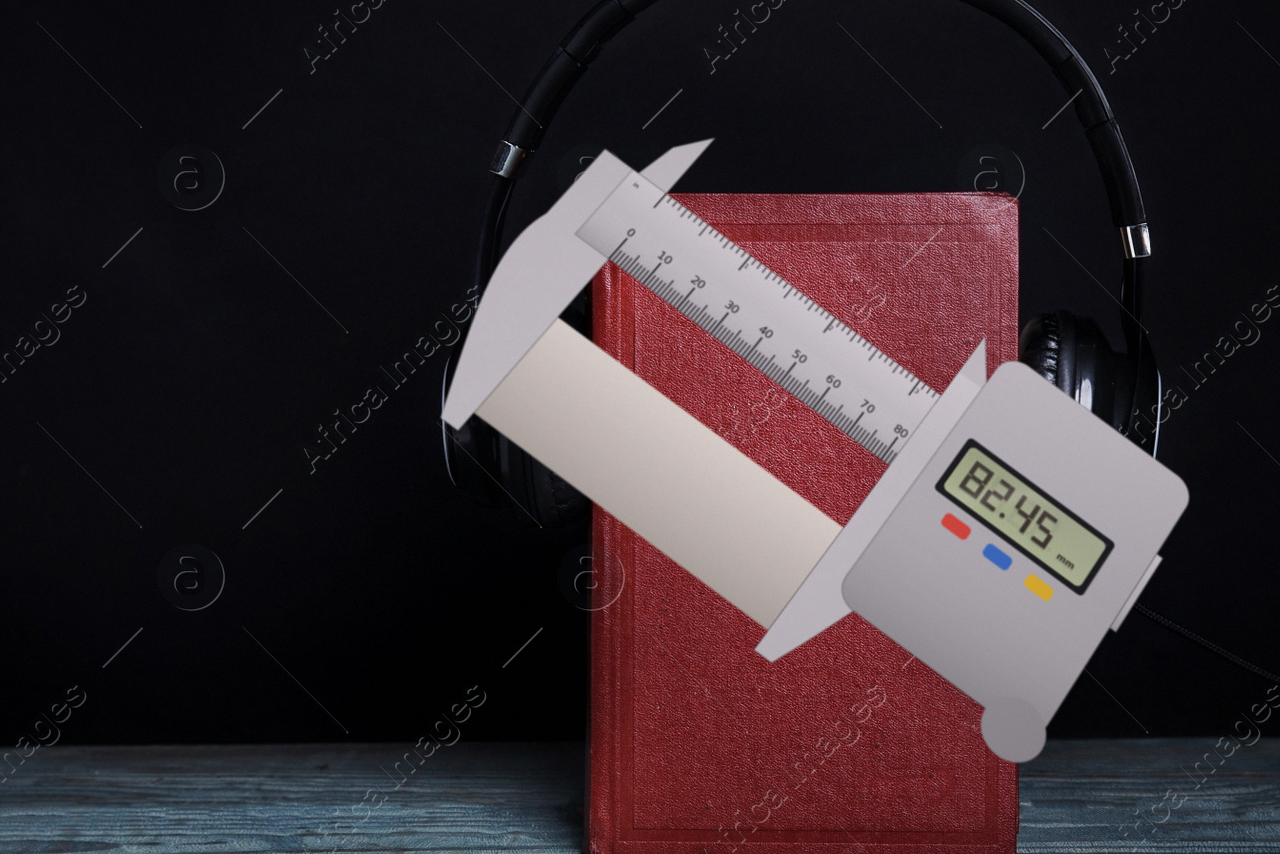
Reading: 82.45 mm
